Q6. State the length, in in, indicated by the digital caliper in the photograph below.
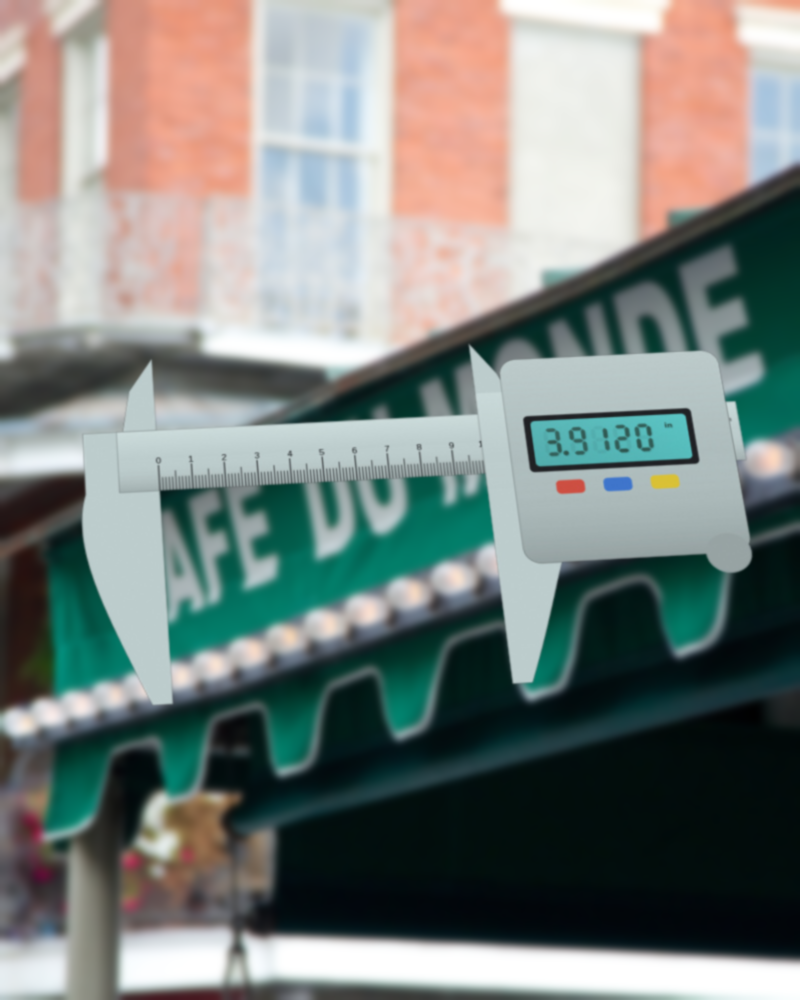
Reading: 3.9120 in
